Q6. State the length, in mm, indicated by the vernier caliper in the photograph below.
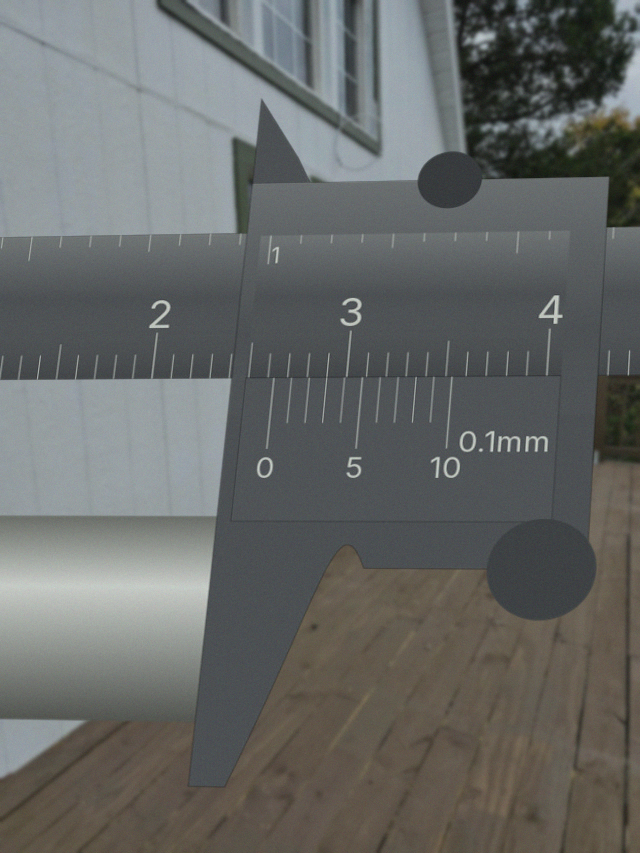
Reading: 26.3 mm
